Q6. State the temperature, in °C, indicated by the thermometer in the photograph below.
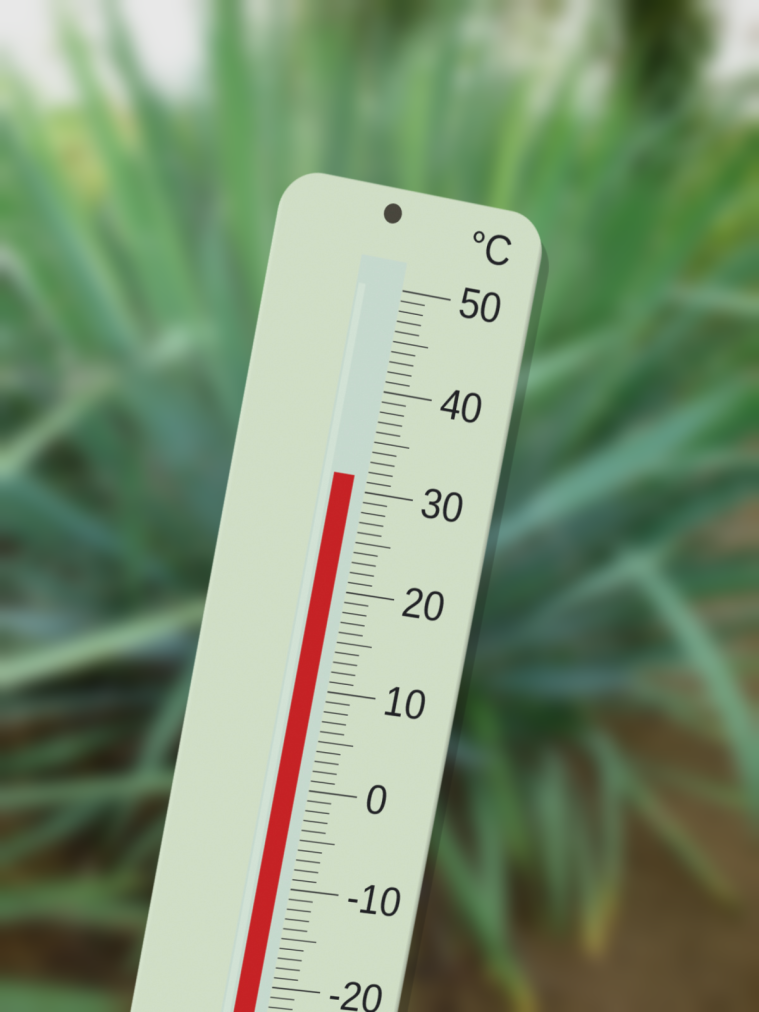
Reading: 31.5 °C
